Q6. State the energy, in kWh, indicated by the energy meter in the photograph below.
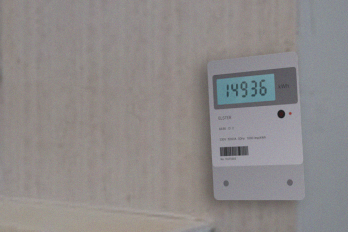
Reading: 14936 kWh
